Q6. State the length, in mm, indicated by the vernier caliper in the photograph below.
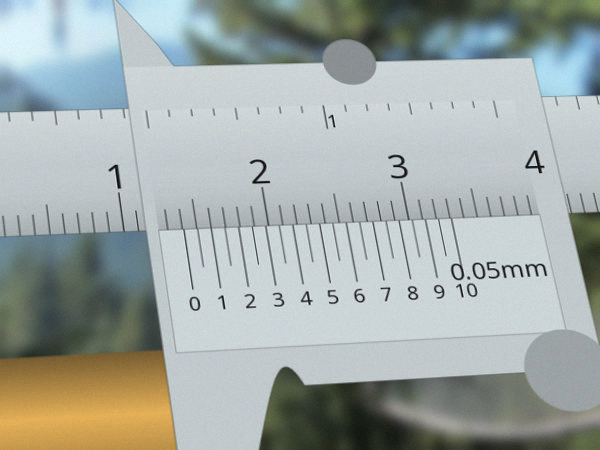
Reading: 14.1 mm
